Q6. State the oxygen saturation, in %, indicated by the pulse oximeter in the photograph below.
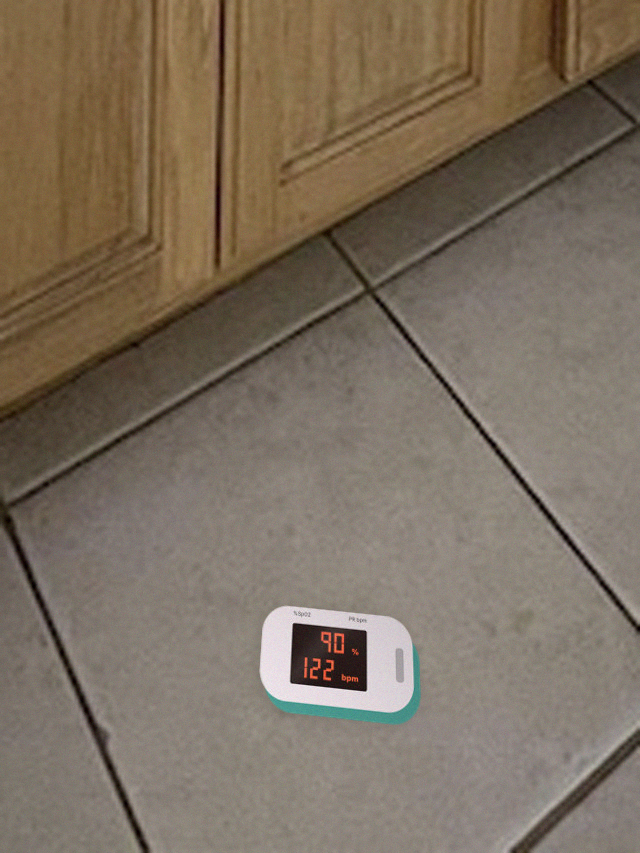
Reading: 90 %
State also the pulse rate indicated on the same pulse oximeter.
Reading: 122 bpm
